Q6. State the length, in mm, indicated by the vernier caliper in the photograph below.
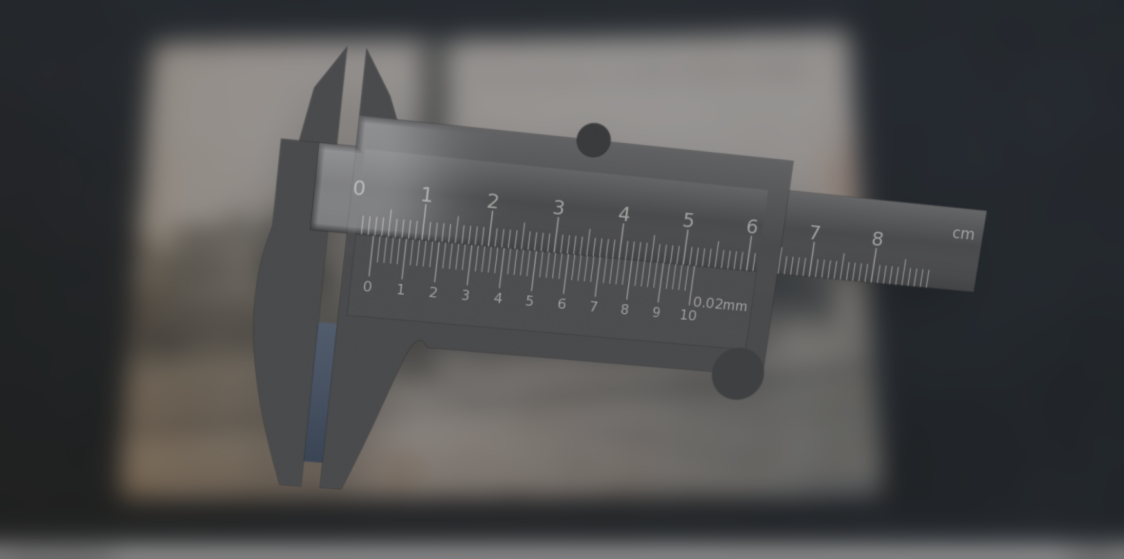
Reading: 2.8 mm
